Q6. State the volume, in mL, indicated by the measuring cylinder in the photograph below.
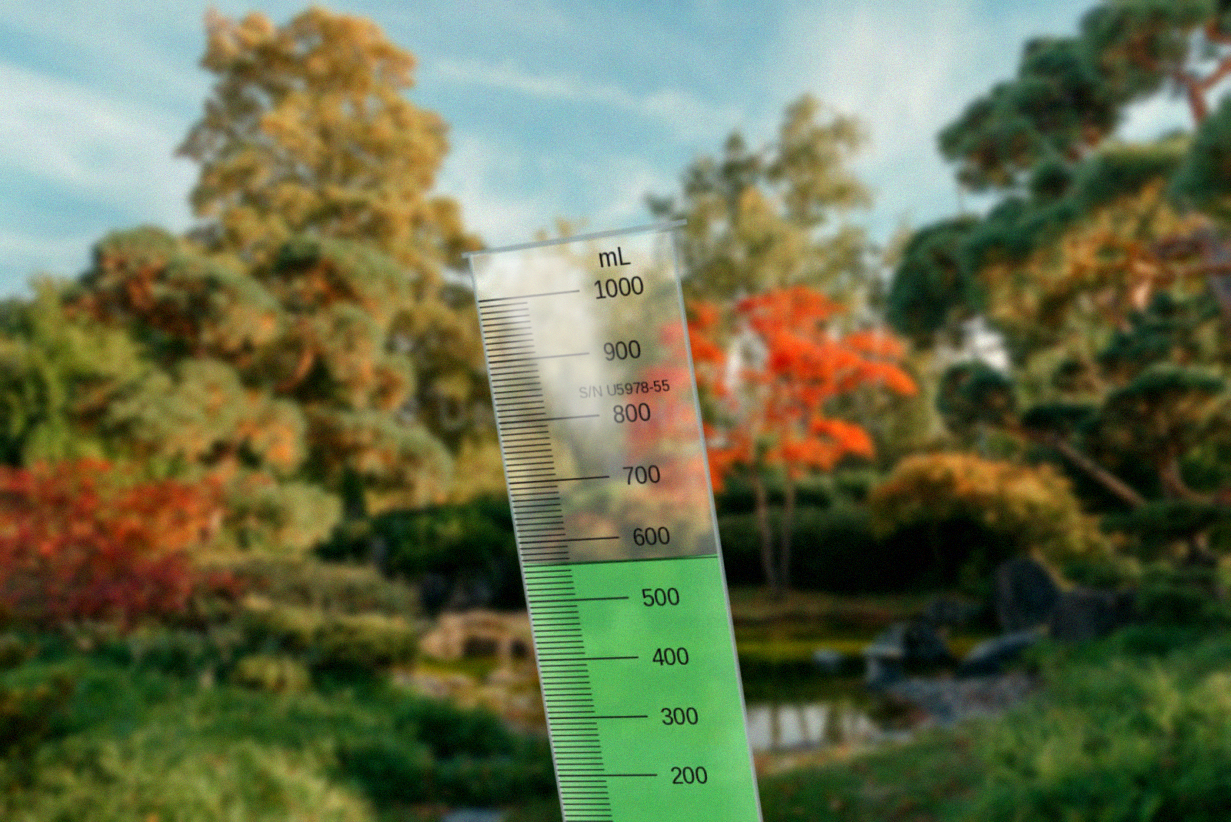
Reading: 560 mL
